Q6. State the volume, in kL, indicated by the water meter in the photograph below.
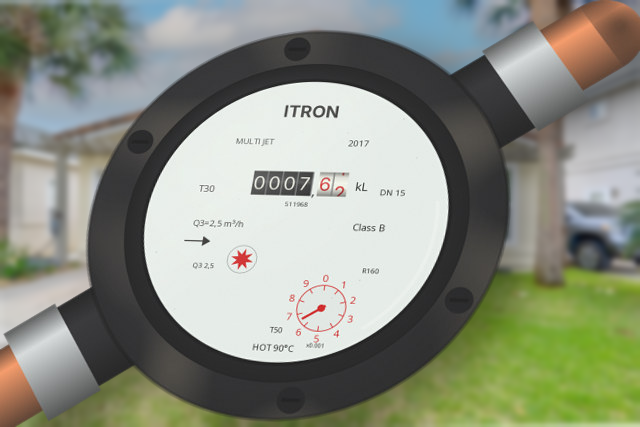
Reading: 7.616 kL
